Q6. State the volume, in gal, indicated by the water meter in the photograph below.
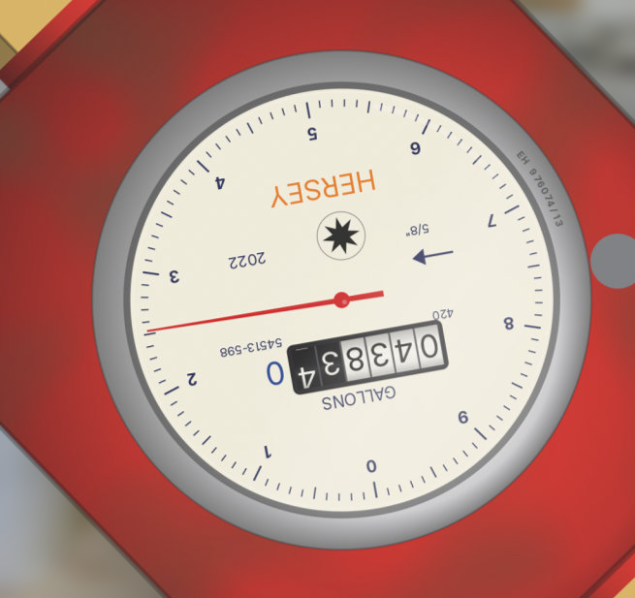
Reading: 438342.5 gal
